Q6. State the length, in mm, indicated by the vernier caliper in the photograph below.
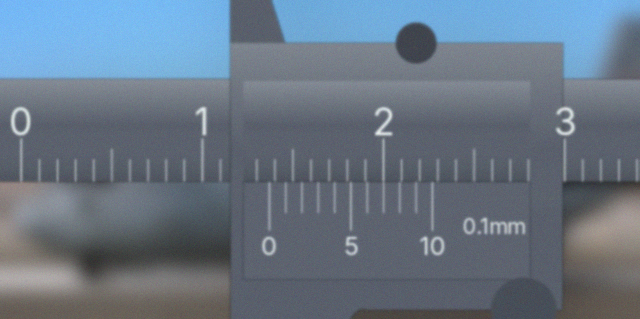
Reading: 13.7 mm
